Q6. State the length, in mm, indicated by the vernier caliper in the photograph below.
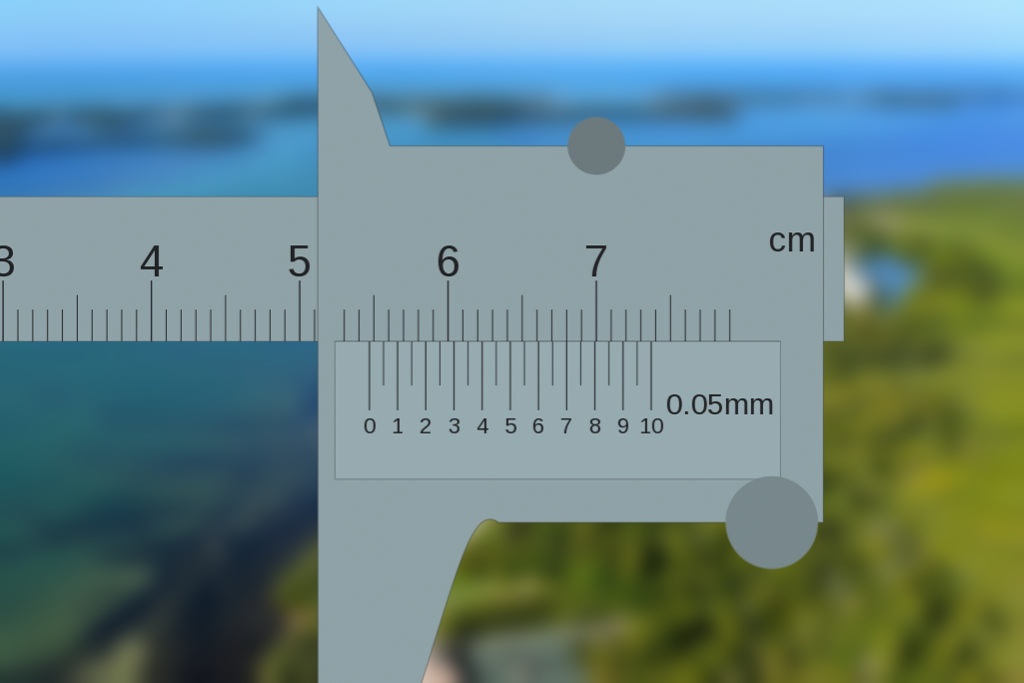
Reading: 54.7 mm
